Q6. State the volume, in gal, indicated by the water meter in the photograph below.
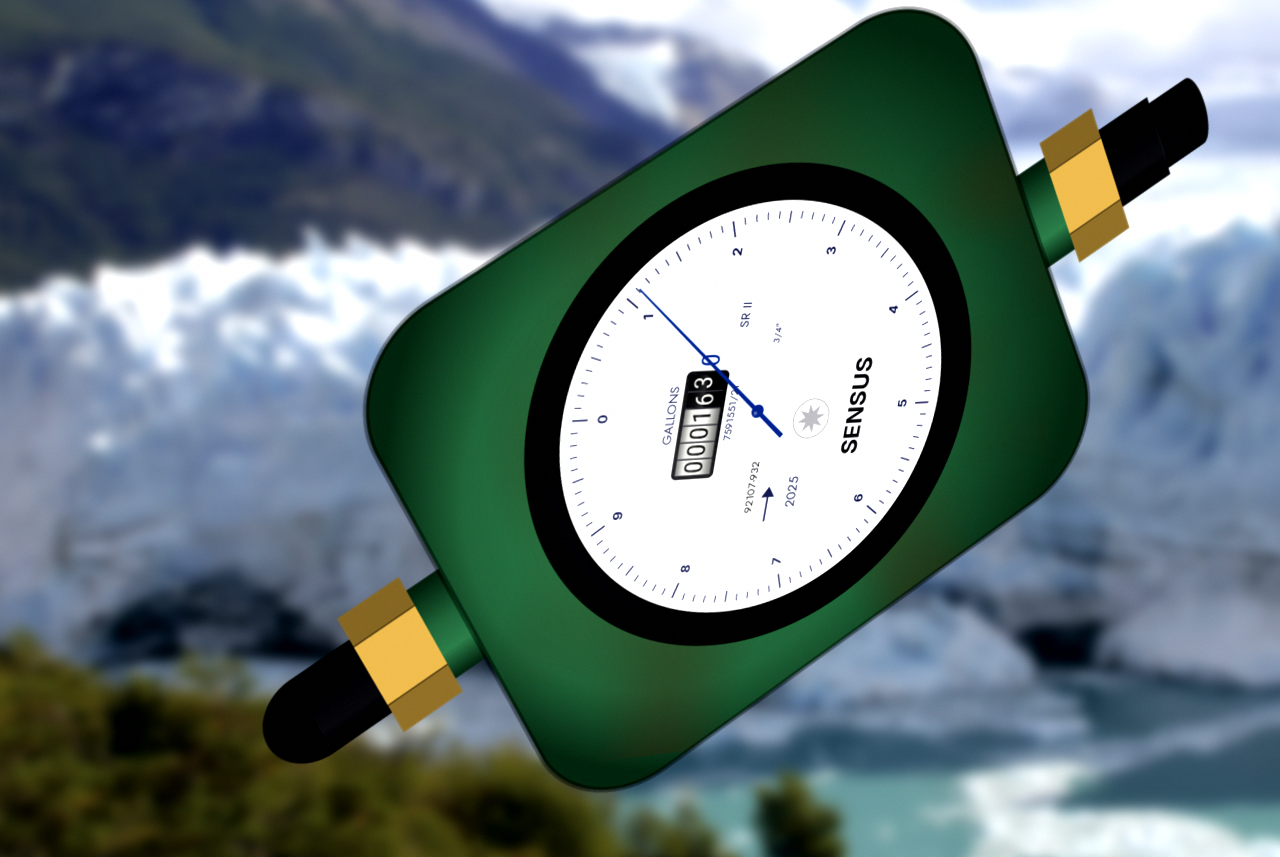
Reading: 1631.1 gal
